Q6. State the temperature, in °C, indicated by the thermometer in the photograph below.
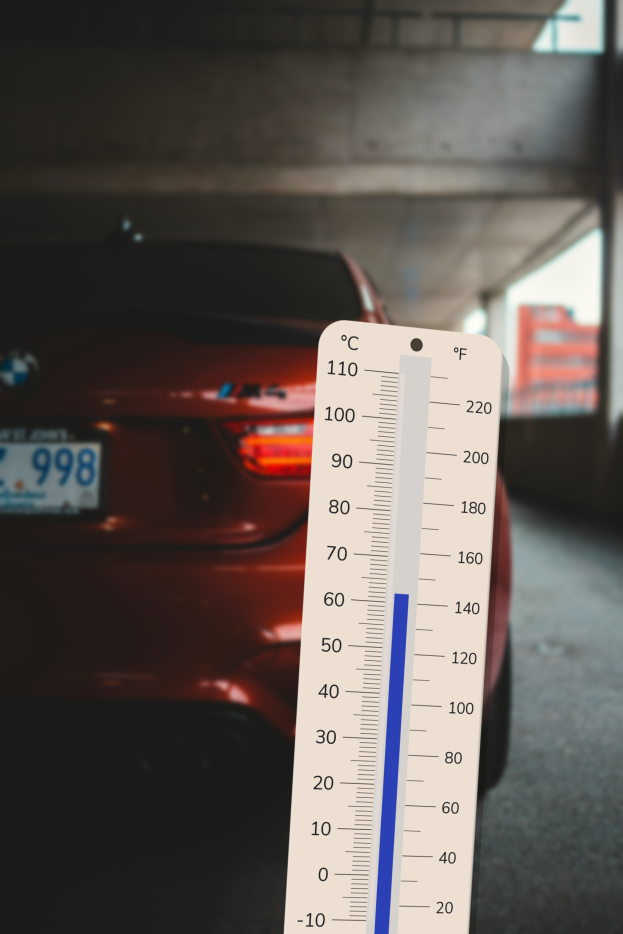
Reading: 62 °C
